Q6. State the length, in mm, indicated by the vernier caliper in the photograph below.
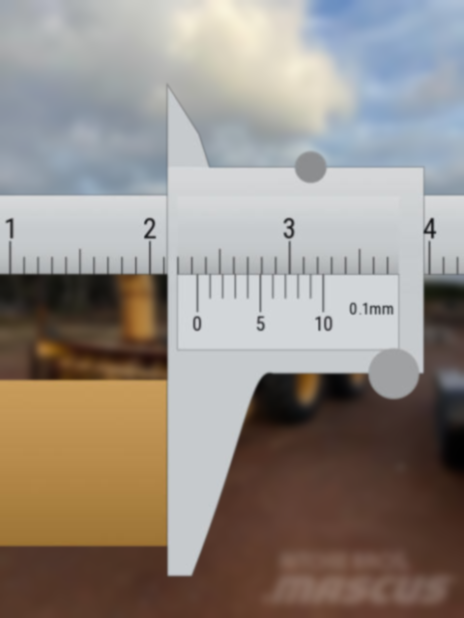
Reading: 23.4 mm
